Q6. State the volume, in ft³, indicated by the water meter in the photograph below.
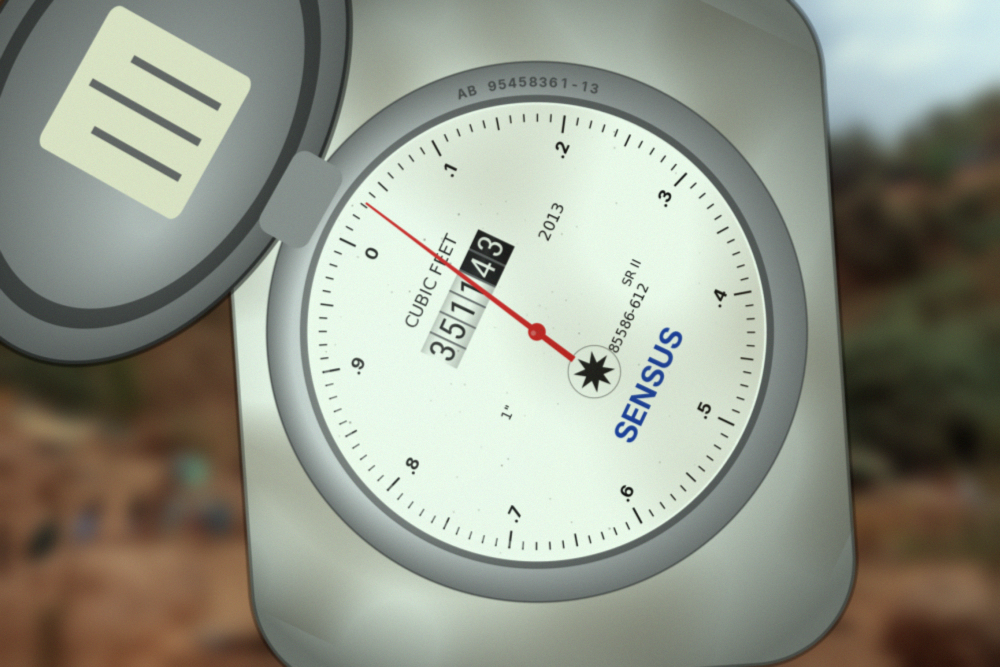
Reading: 351143.03 ft³
